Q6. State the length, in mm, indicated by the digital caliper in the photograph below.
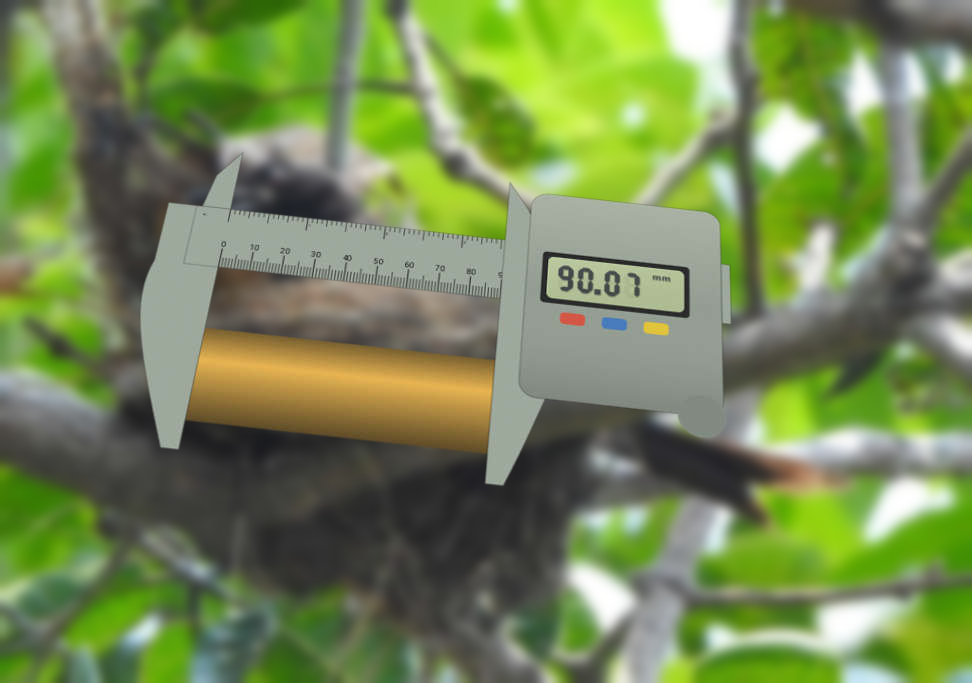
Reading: 90.07 mm
